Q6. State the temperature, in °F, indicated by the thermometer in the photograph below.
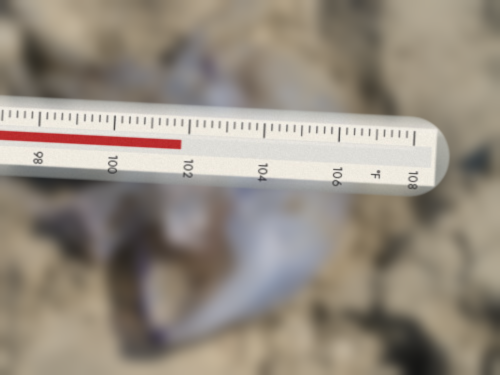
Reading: 101.8 °F
